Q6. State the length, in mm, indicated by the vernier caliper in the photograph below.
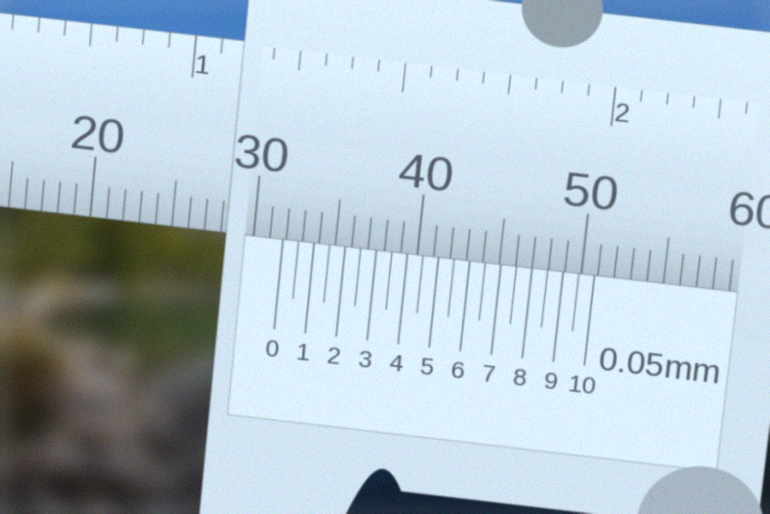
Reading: 31.8 mm
